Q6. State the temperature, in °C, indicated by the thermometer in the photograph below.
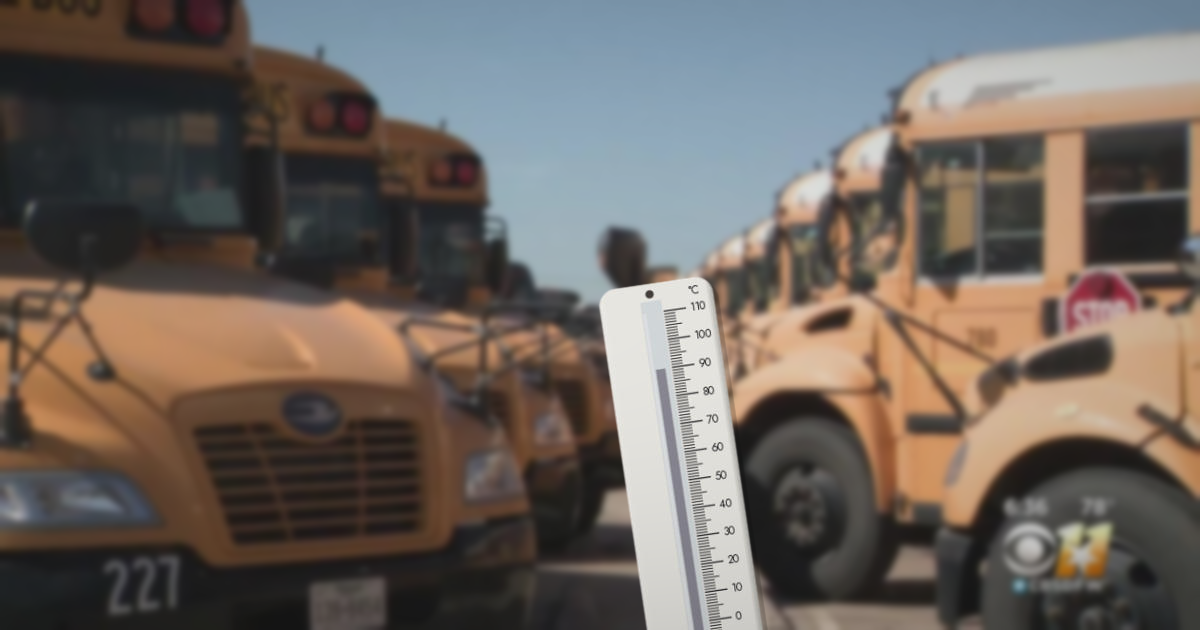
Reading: 90 °C
